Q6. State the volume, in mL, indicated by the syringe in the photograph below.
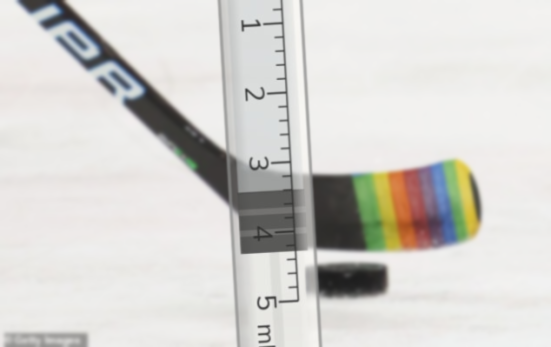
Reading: 3.4 mL
